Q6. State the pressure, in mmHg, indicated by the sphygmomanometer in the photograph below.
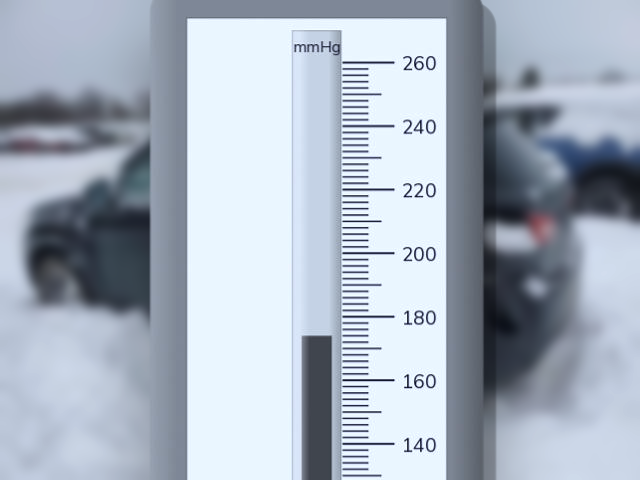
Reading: 174 mmHg
